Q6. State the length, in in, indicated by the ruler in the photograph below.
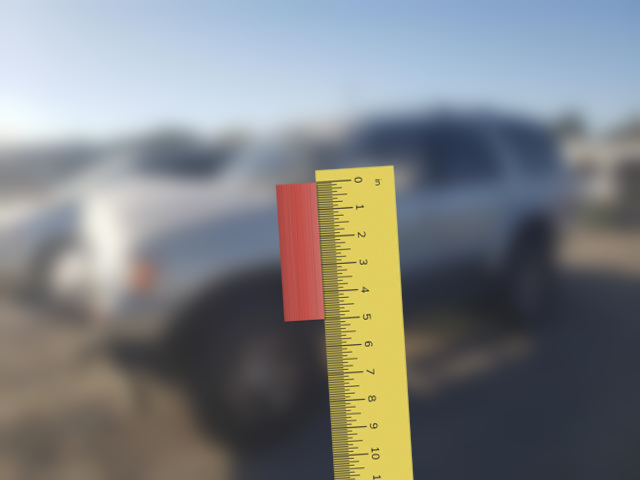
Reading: 5 in
